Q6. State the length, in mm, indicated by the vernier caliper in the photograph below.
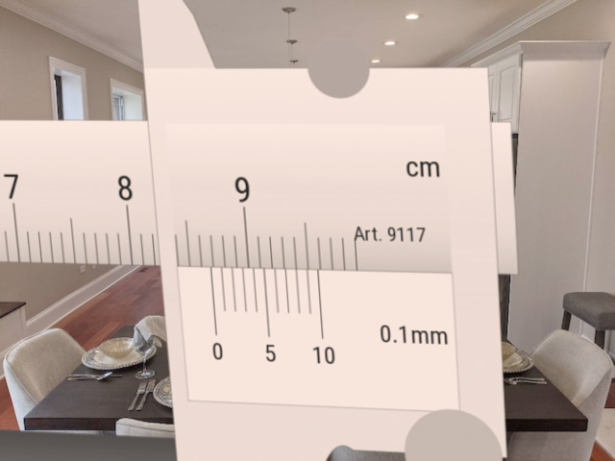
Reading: 86.8 mm
